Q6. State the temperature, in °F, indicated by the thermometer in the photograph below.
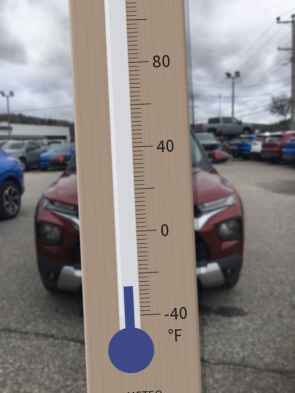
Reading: -26 °F
